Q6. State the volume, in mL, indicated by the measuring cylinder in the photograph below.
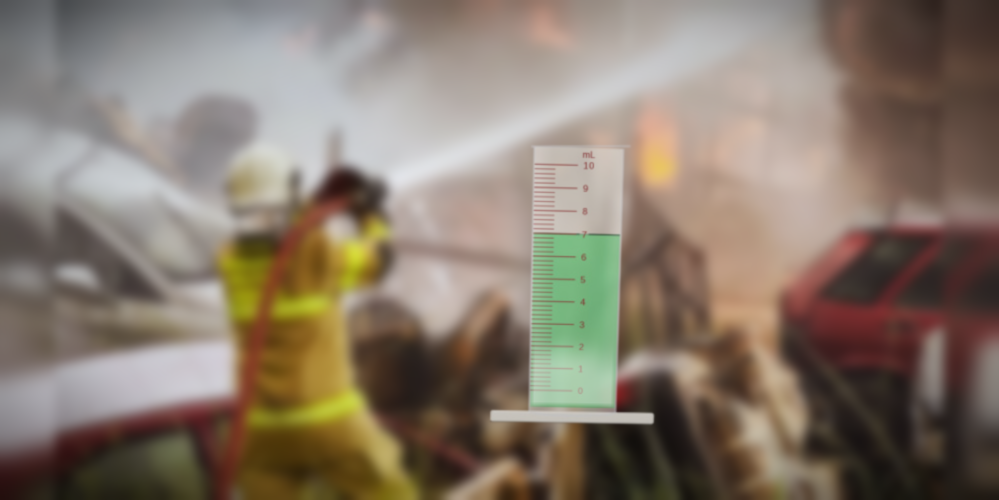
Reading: 7 mL
